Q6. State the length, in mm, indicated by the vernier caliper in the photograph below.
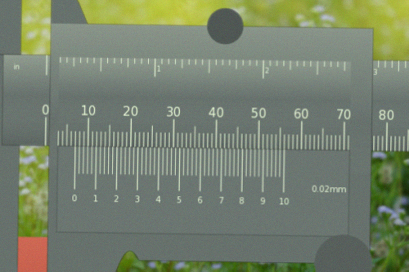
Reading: 7.0 mm
